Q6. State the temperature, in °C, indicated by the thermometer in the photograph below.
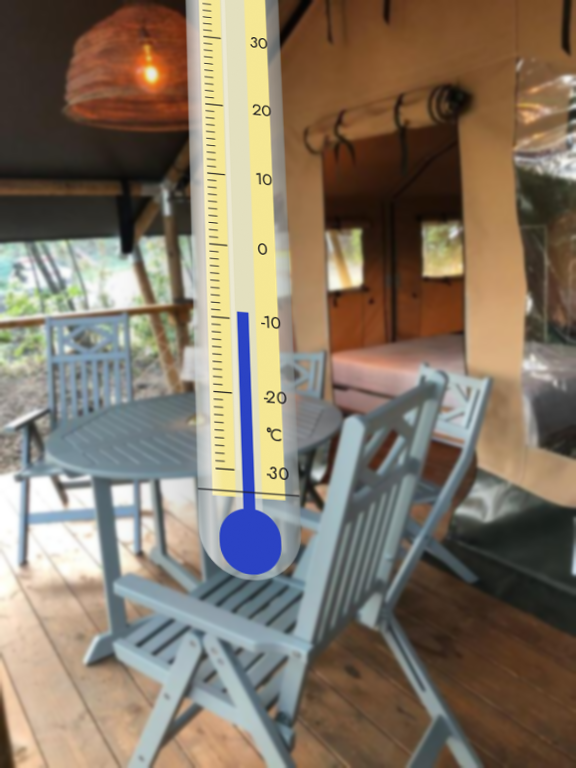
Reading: -9 °C
